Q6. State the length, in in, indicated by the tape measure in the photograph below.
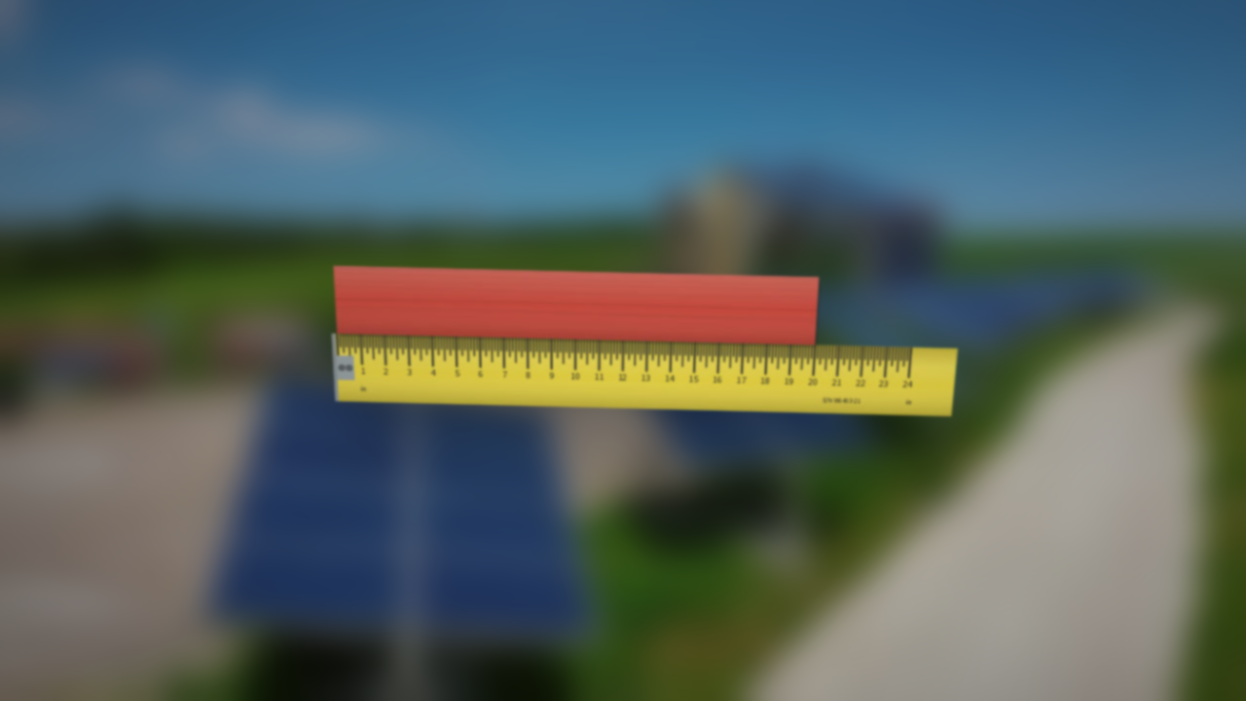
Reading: 20 in
